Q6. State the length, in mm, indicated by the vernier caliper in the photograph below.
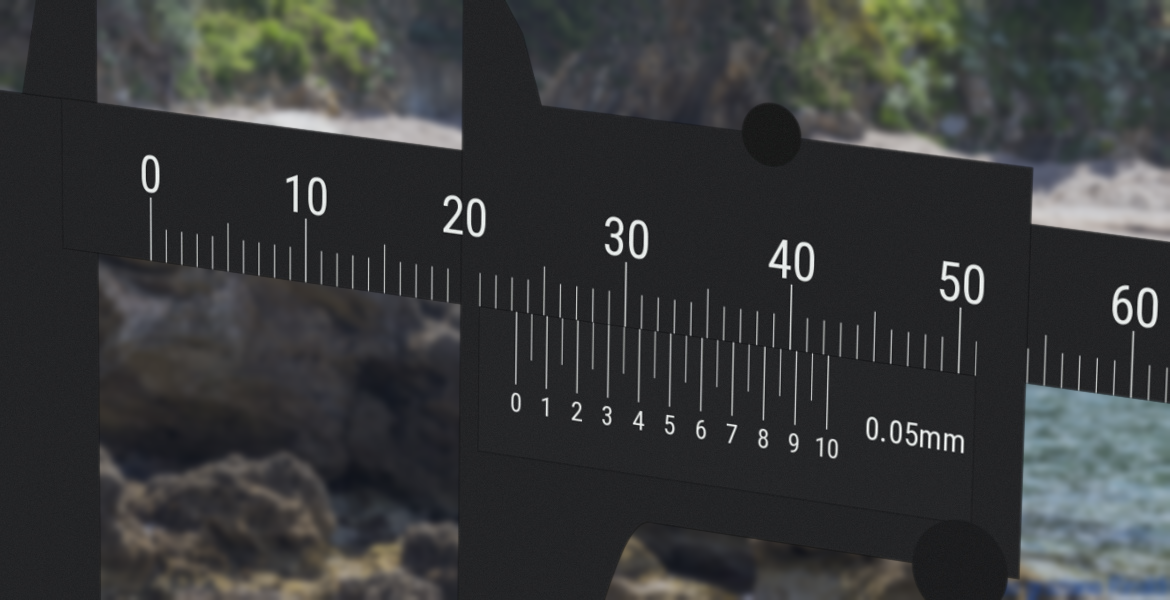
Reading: 23.3 mm
